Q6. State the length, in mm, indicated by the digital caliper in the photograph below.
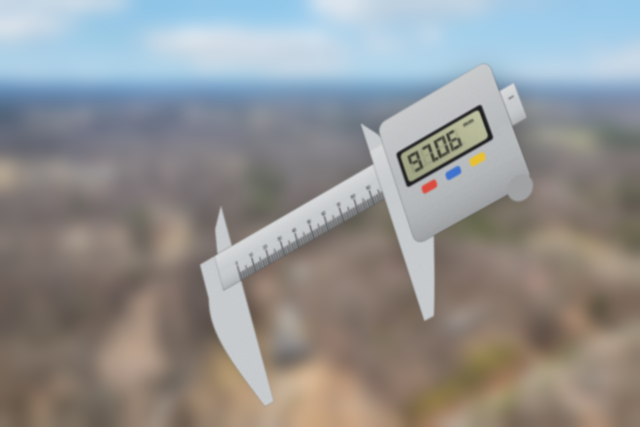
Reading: 97.06 mm
